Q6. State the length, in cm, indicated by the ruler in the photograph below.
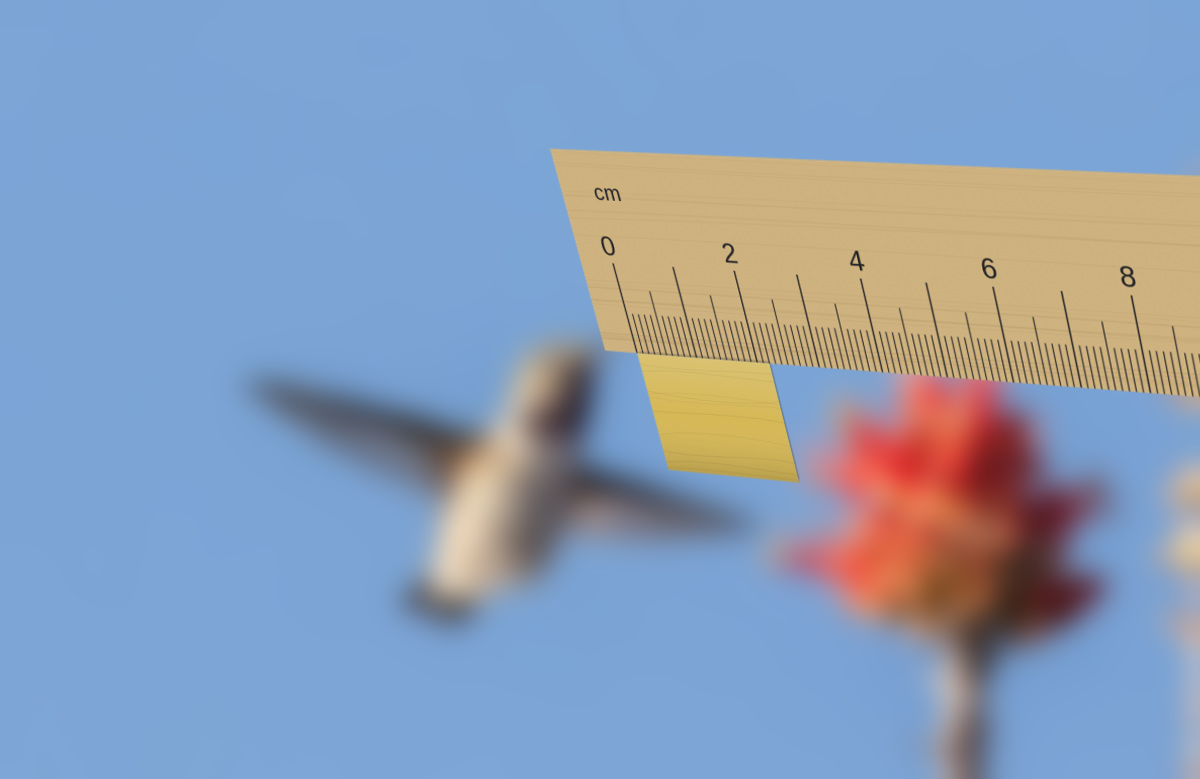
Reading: 2.2 cm
